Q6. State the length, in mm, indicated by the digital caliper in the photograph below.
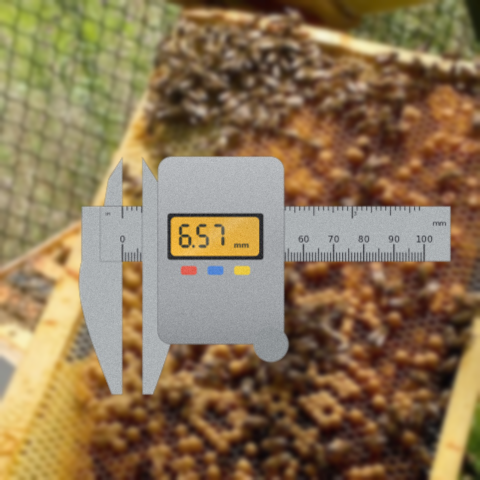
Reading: 6.57 mm
